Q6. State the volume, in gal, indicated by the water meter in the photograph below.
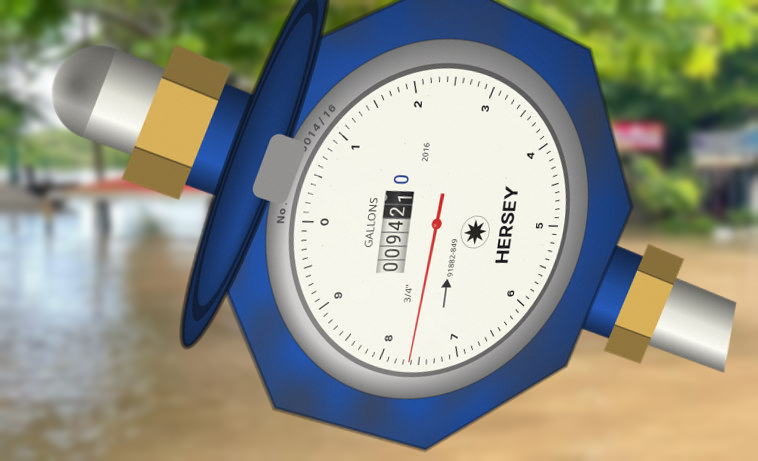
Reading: 94207.6 gal
